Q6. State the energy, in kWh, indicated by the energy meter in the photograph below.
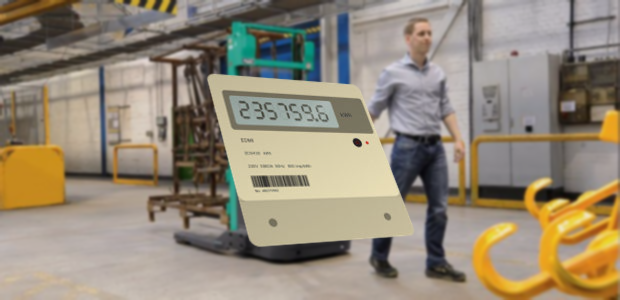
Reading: 235759.6 kWh
